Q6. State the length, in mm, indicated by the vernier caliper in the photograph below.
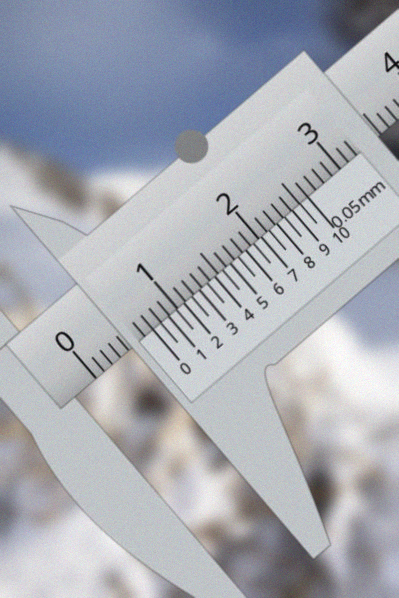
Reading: 7.0 mm
